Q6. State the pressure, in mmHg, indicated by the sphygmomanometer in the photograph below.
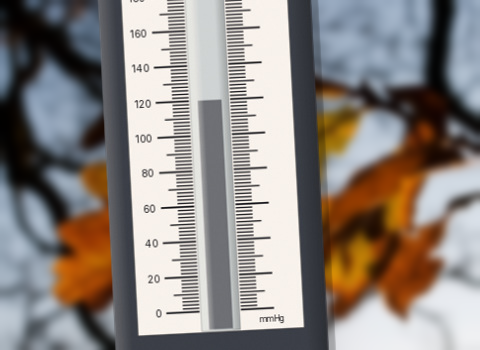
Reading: 120 mmHg
